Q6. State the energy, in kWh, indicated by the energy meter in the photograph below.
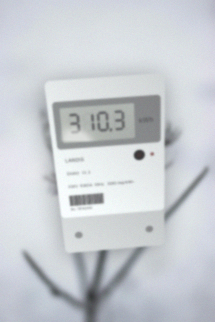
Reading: 310.3 kWh
